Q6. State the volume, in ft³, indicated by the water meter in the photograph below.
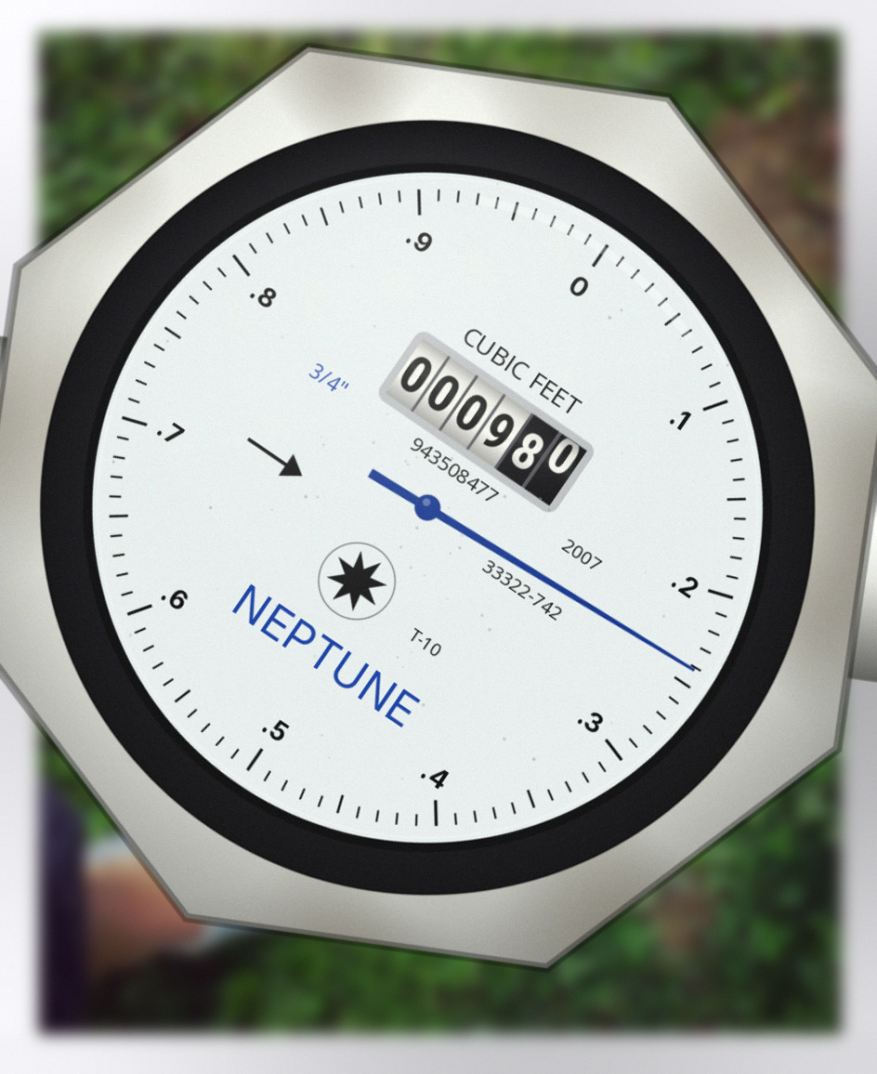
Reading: 980.24 ft³
